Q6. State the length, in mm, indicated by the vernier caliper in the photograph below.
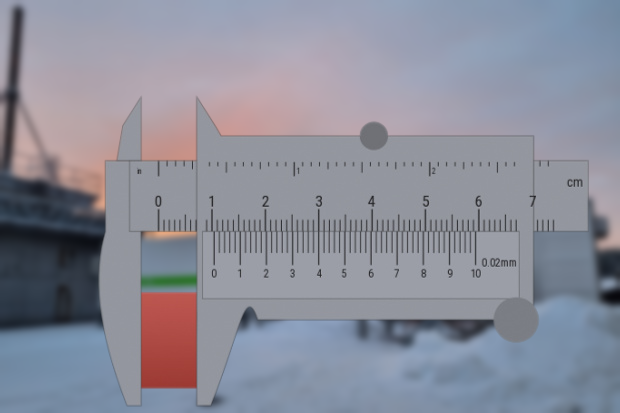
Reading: 10.4 mm
